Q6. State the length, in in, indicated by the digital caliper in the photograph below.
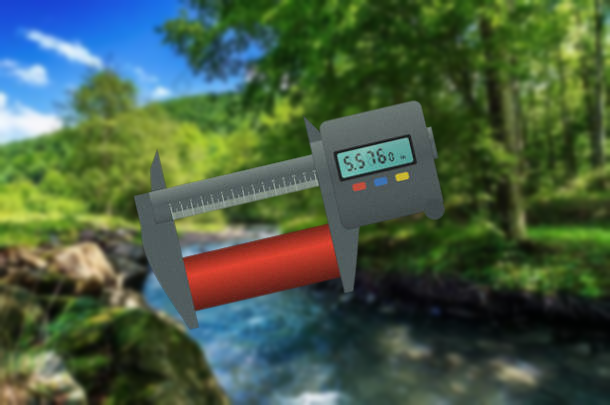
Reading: 5.5760 in
